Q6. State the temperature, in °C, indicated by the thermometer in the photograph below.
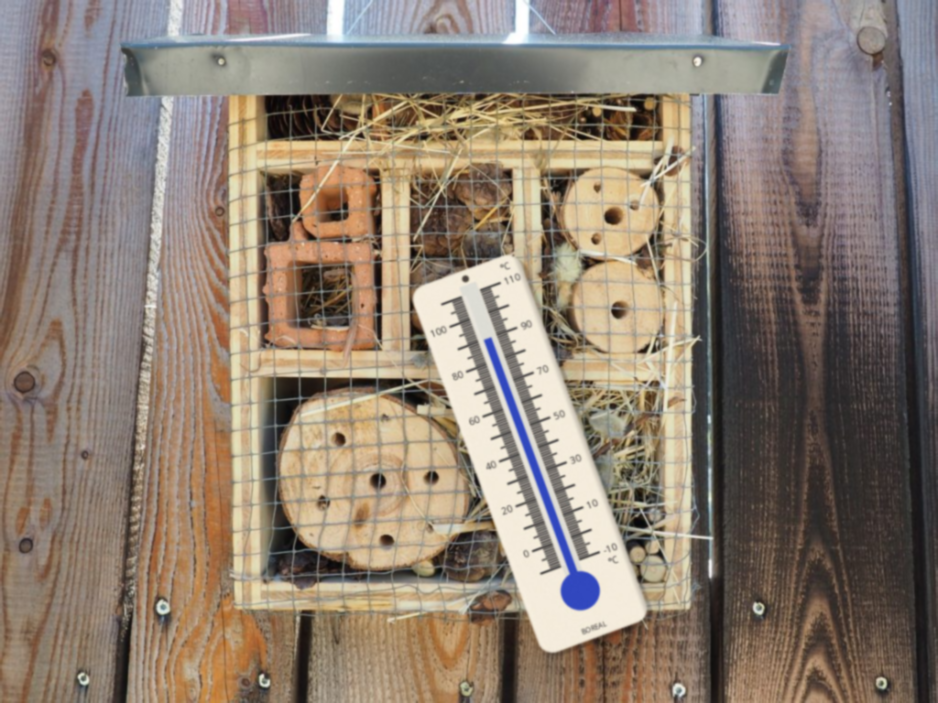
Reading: 90 °C
